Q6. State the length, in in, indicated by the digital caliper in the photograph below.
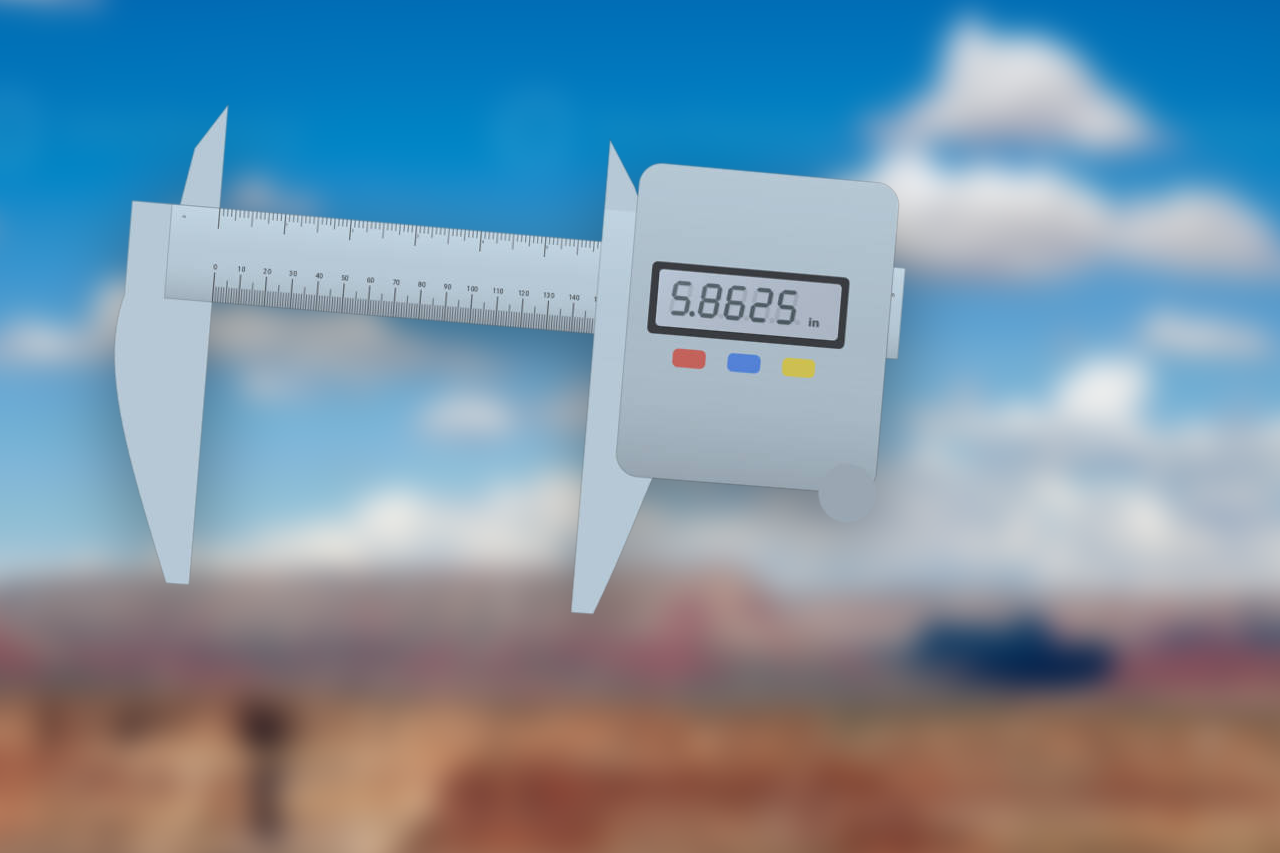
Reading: 5.8625 in
